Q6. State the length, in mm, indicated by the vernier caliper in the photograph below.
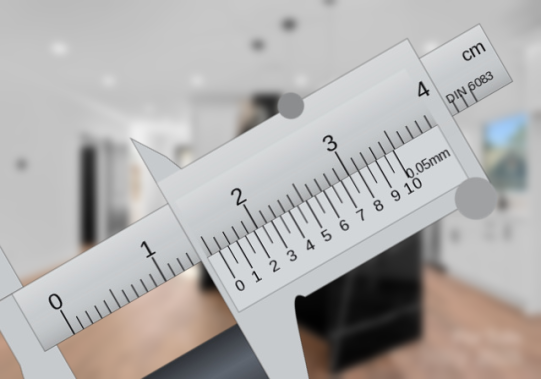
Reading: 15.8 mm
